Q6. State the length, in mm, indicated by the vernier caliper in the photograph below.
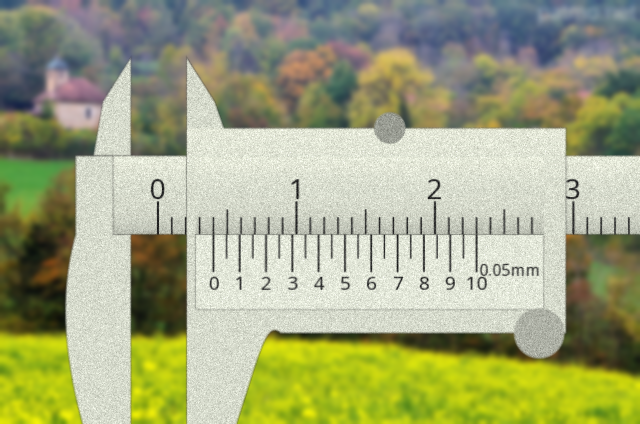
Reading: 4.0 mm
